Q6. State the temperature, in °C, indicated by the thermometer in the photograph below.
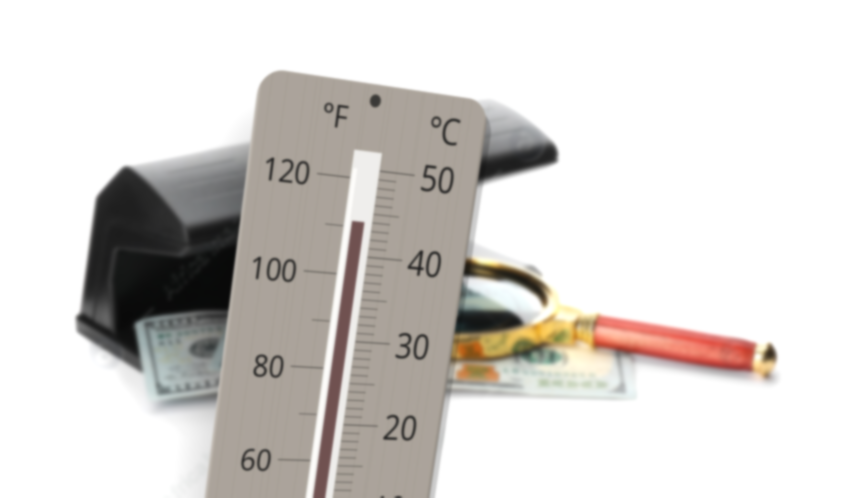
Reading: 44 °C
